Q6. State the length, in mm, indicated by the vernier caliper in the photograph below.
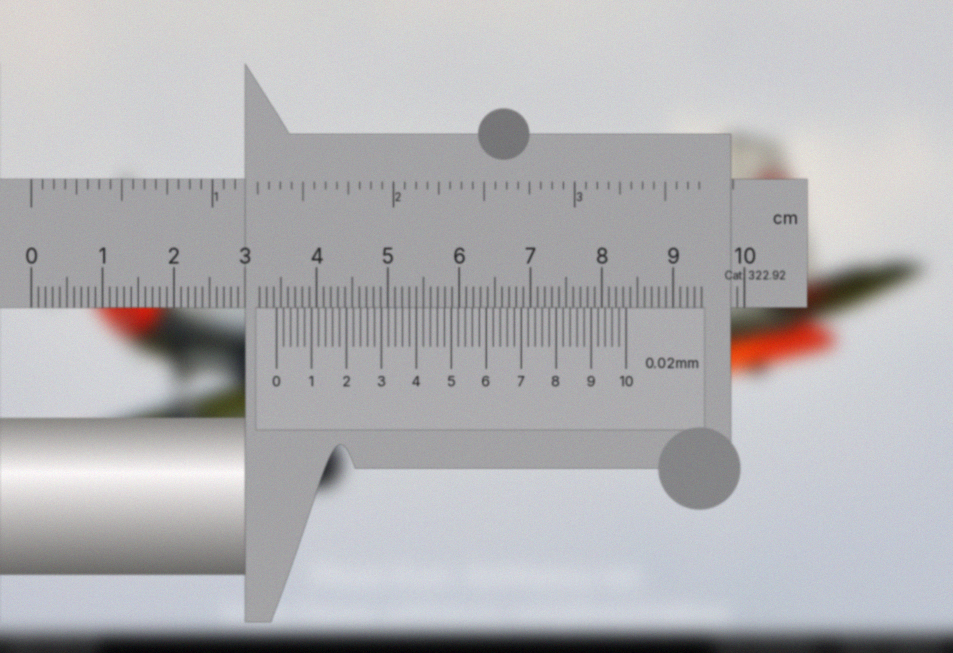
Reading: 34.4 mm
